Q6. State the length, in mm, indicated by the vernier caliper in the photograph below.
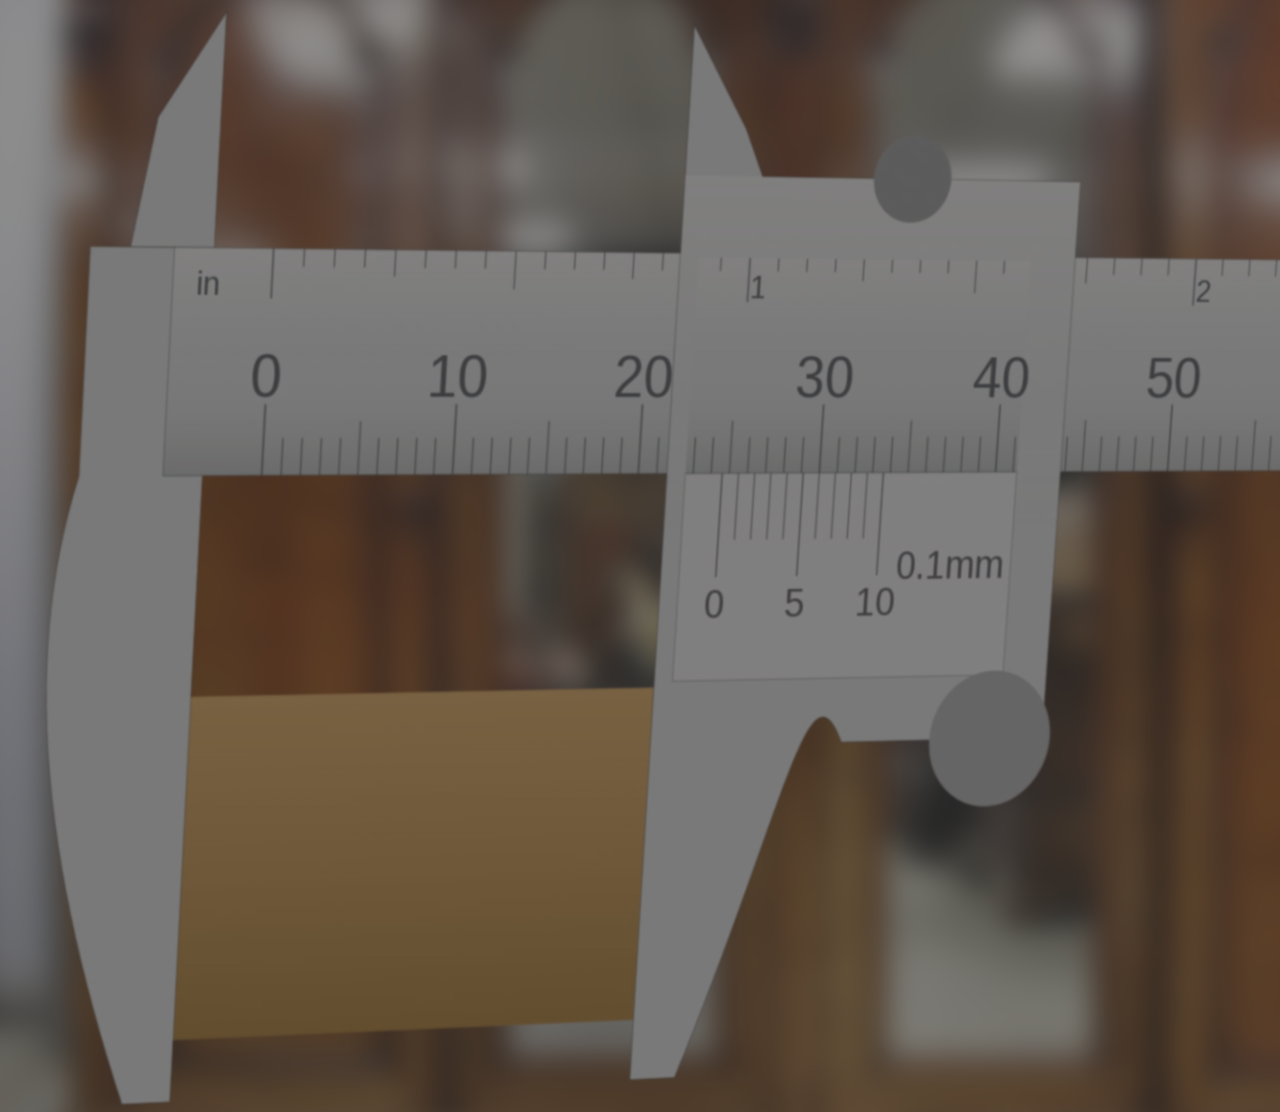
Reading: 24.6 mm
